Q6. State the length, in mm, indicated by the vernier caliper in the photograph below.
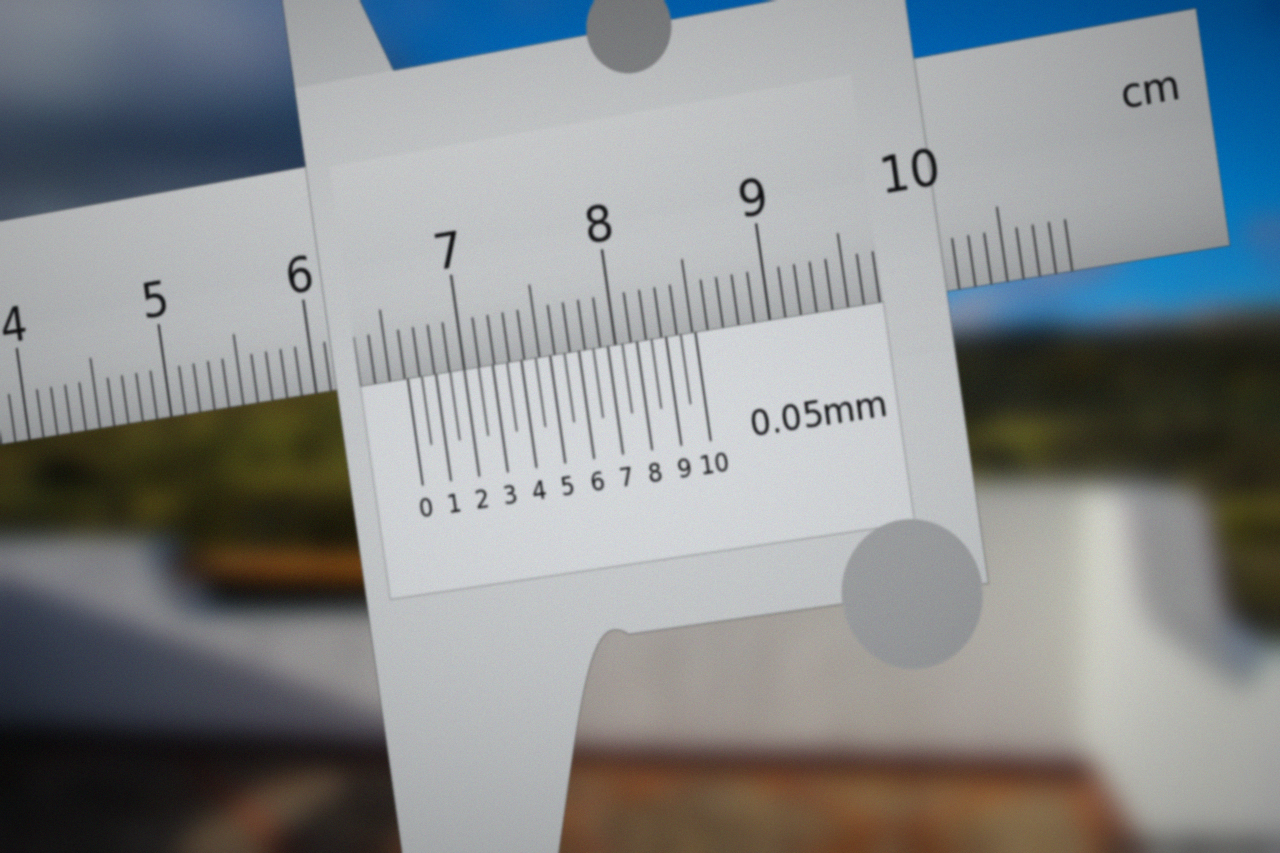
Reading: 66.2 mm
